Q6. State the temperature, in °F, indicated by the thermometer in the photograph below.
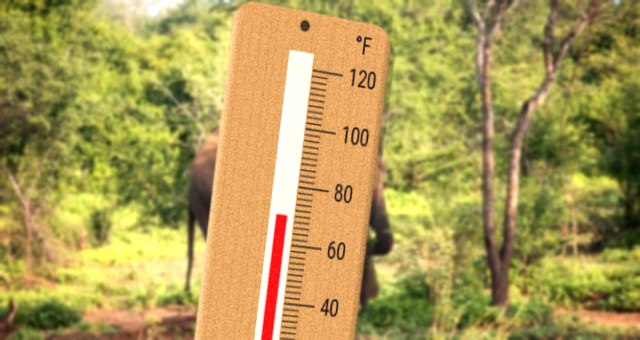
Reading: 70 °F
